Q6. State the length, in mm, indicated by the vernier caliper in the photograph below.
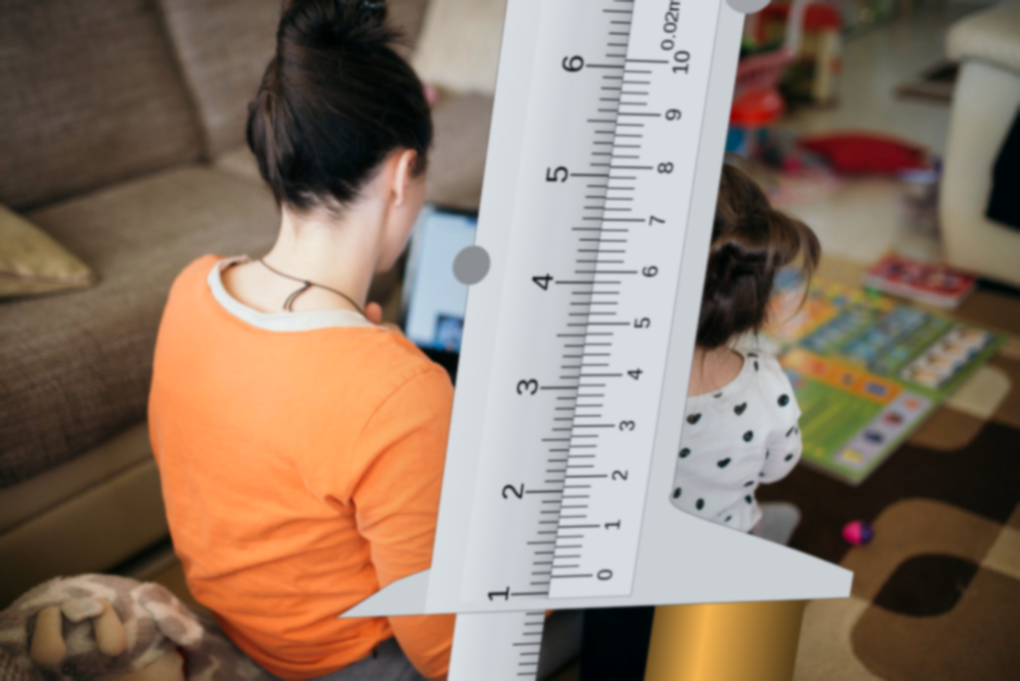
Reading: 11.6 mm
